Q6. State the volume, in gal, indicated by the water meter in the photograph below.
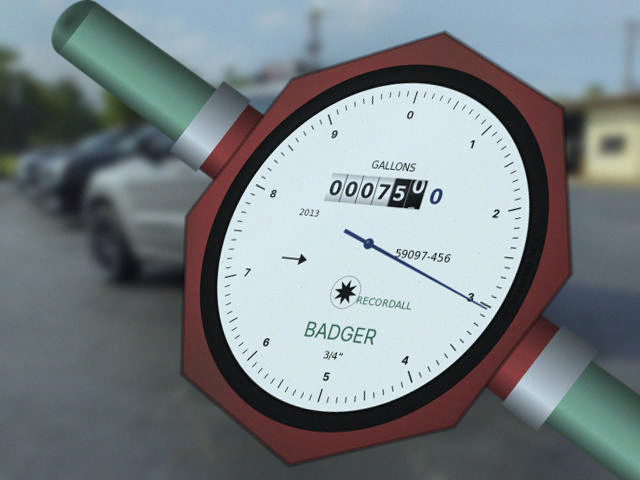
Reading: 7503.0 gal
